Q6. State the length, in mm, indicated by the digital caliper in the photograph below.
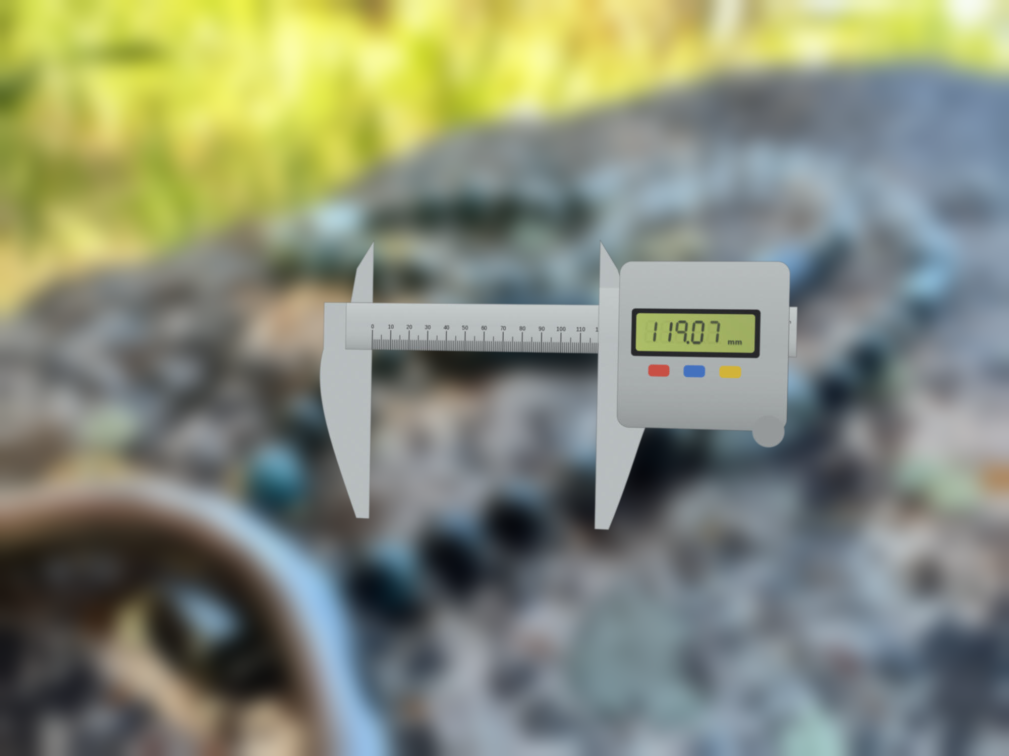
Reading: 119.07 mm
